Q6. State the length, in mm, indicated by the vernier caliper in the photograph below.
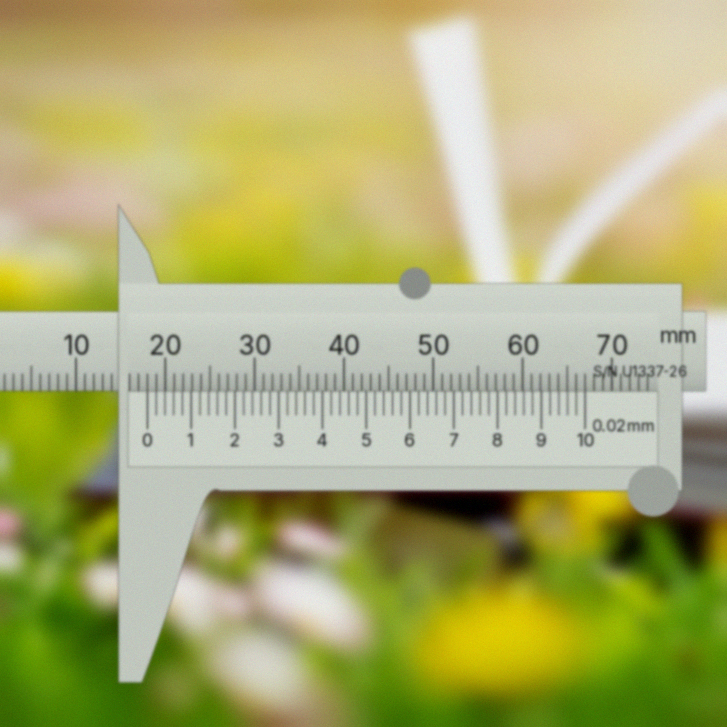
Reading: 18.0 mm
